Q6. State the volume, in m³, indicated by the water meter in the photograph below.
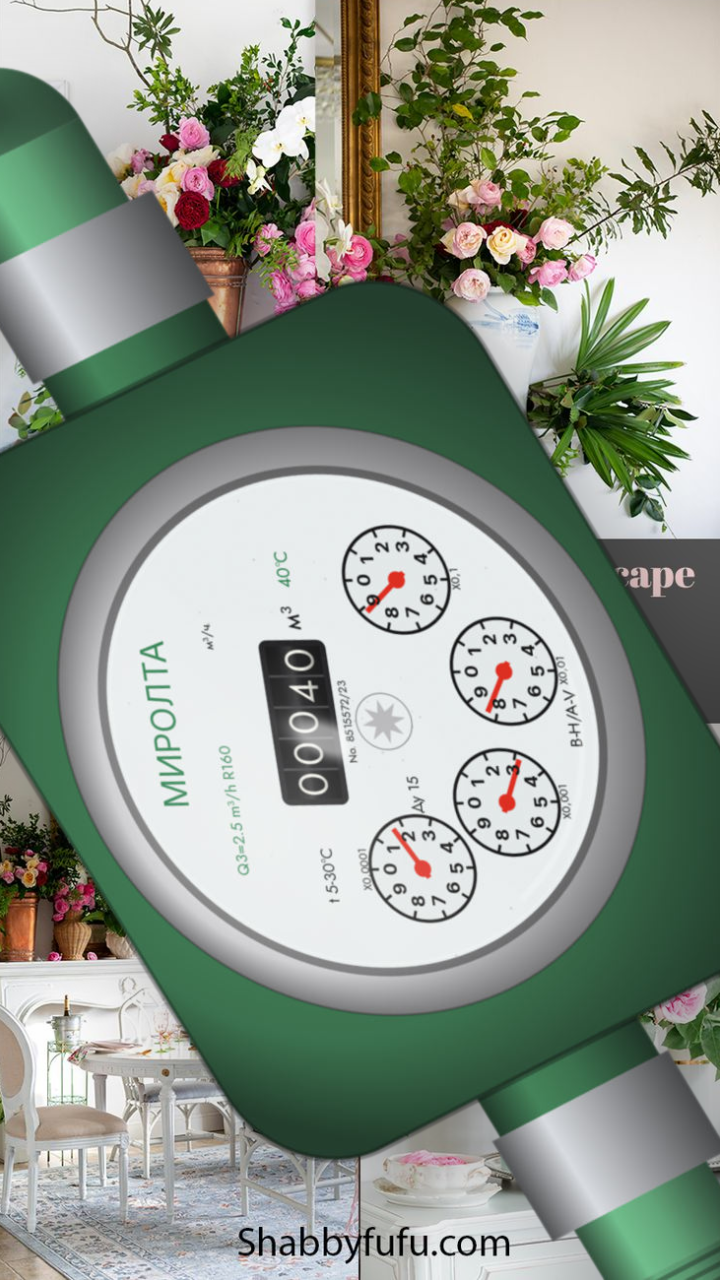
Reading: 39.8831 m³
